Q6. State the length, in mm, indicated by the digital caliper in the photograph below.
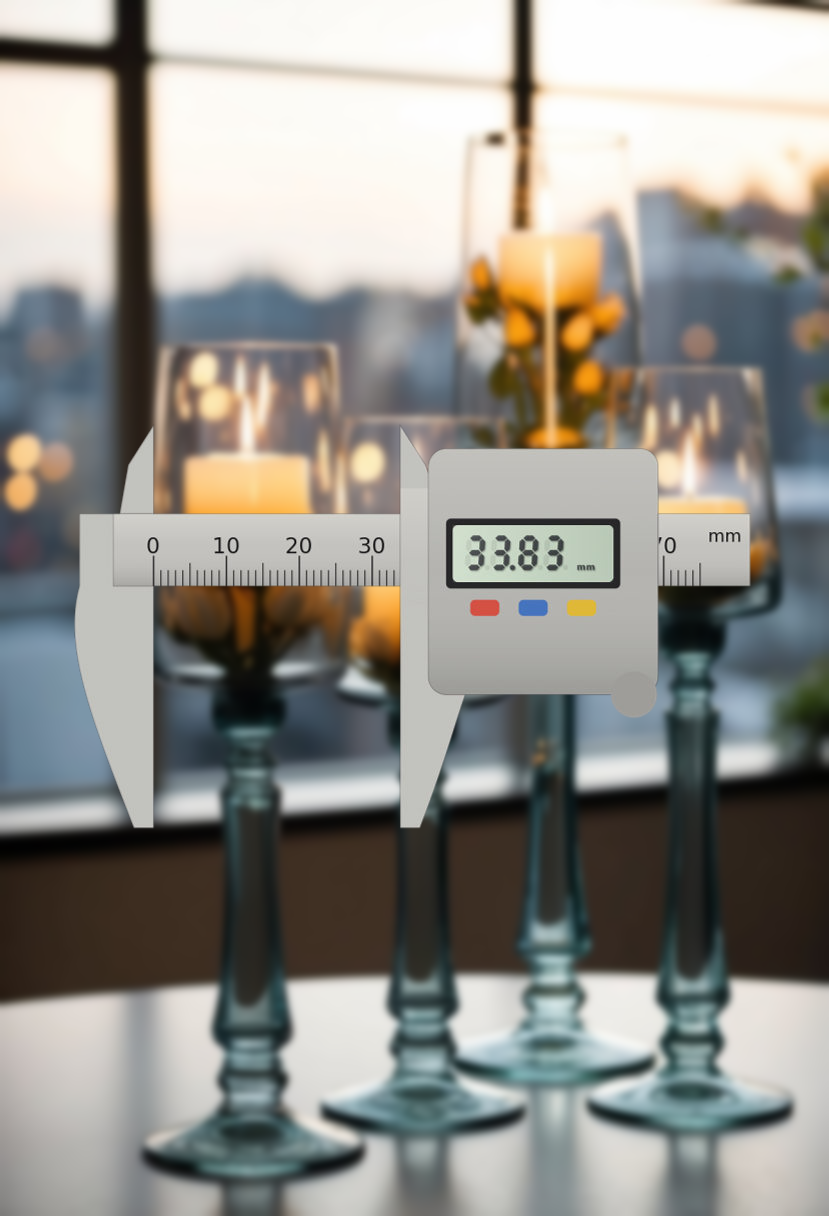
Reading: 33.83 mm
